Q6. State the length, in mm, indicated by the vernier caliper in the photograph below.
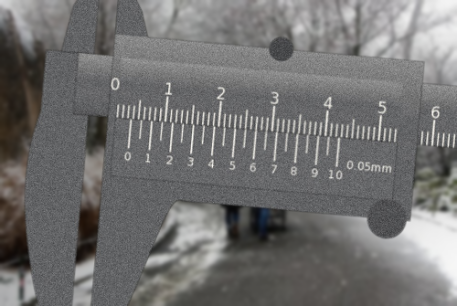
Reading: 3.6 mm
